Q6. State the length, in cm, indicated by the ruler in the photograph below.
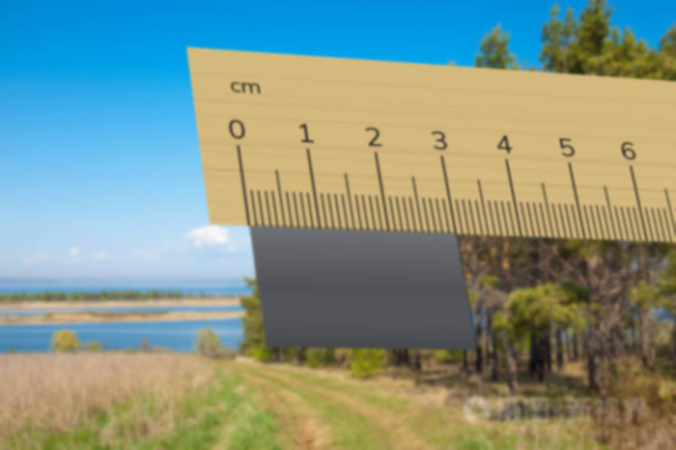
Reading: 3 cm
